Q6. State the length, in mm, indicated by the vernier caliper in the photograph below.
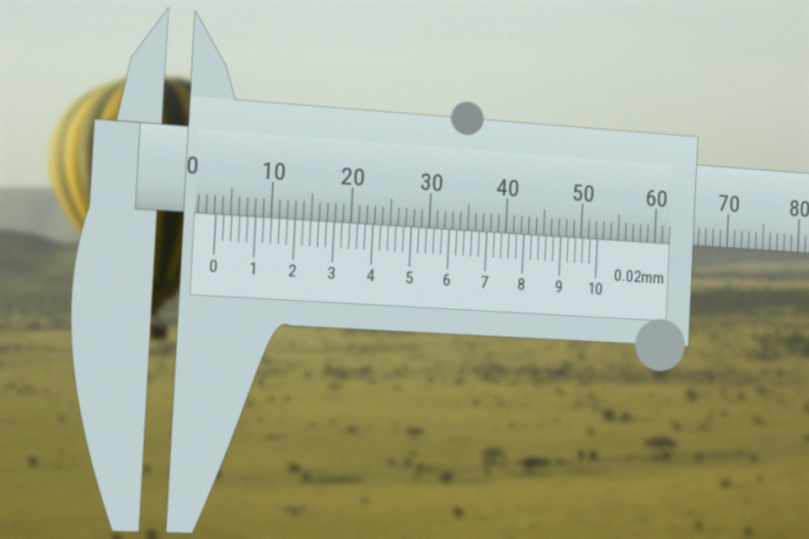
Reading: 3.2 mm
